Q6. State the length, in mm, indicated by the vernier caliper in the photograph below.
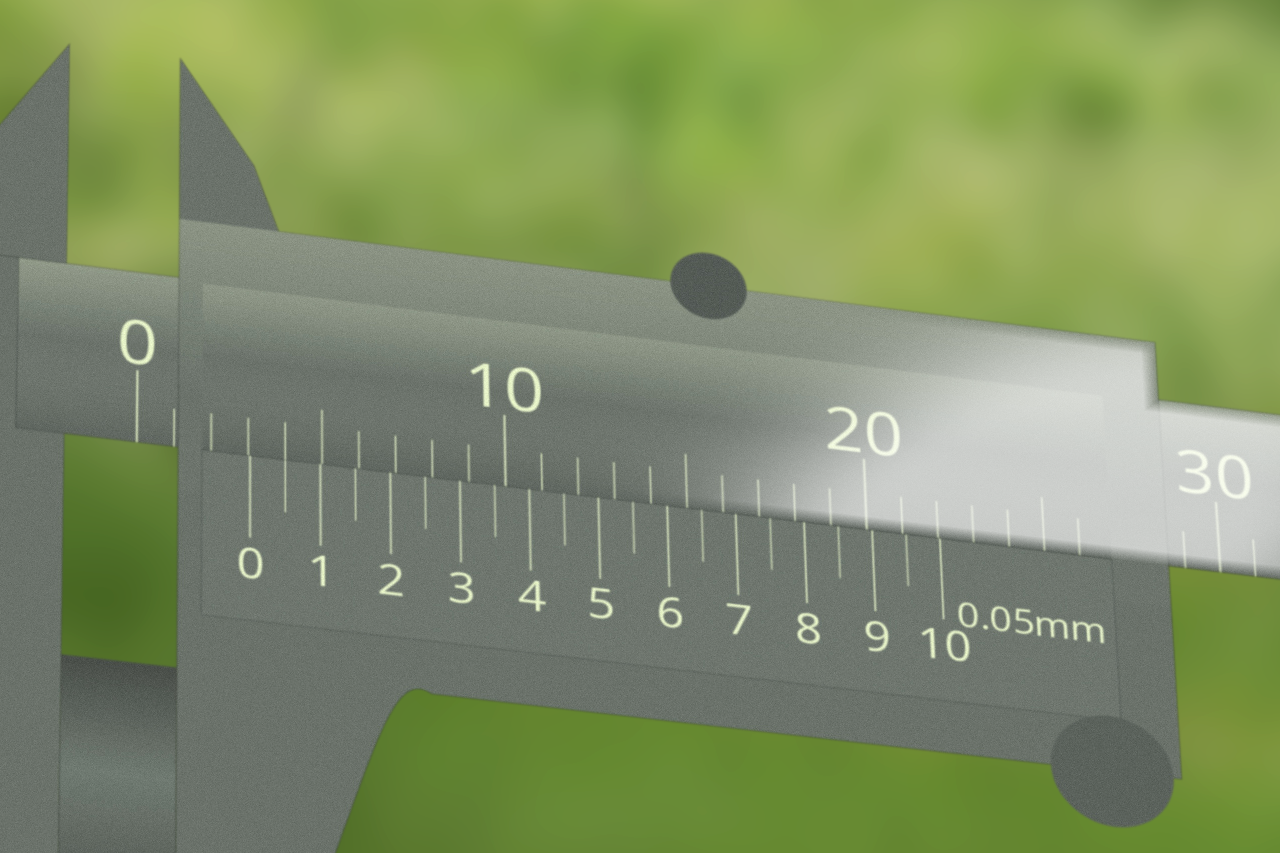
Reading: 3.05 mm
